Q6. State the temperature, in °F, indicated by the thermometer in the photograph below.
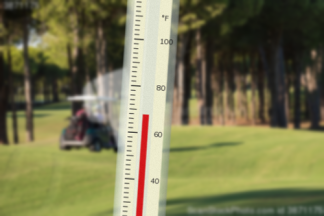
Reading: 68 °F
